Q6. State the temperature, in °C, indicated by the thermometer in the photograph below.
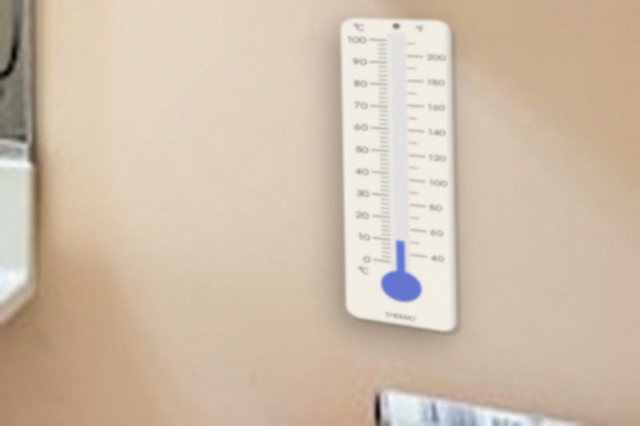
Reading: 10 °C
